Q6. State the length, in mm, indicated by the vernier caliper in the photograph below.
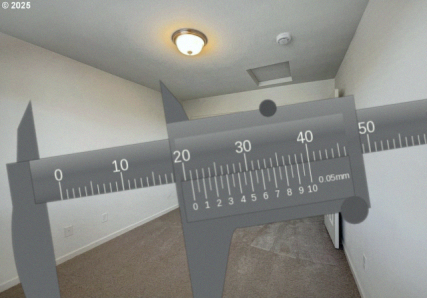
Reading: 21.0 mm
